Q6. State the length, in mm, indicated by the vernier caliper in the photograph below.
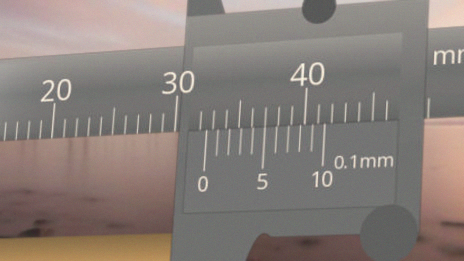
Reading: 32.5 mm
